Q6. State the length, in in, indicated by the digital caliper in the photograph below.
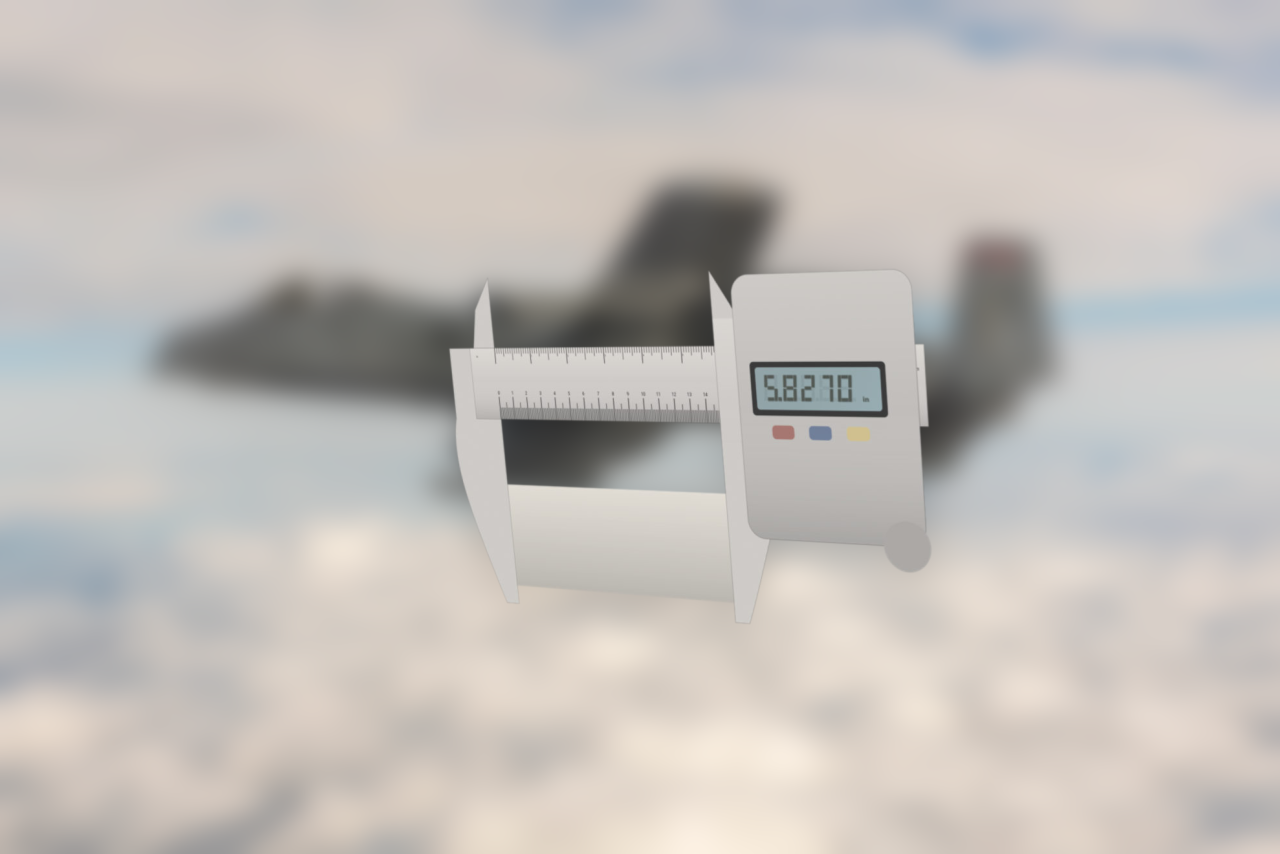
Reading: 5.8270 in
